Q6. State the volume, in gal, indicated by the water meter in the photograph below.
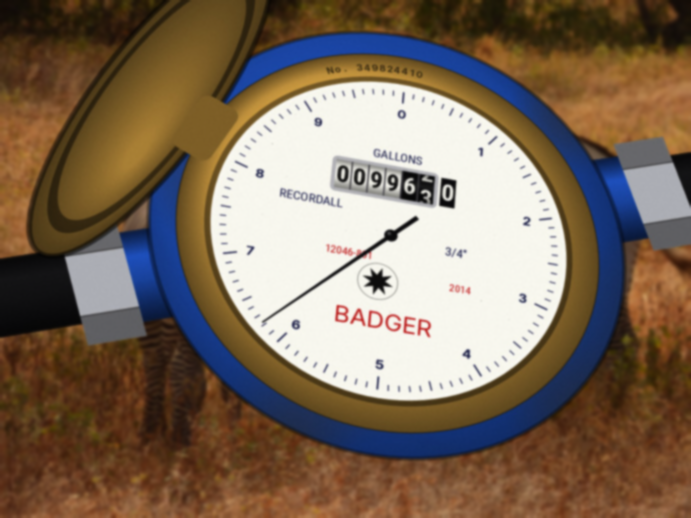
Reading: 99626.2 gal
